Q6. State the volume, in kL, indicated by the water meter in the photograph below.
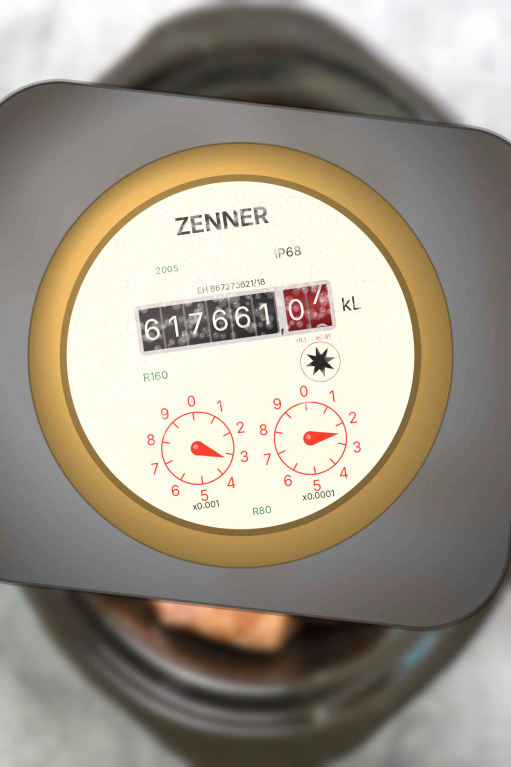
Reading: 617661.0732 kL
